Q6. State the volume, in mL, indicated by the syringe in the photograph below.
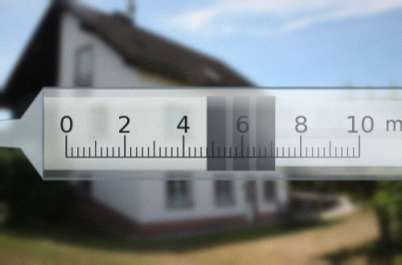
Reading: 4.8 mL
